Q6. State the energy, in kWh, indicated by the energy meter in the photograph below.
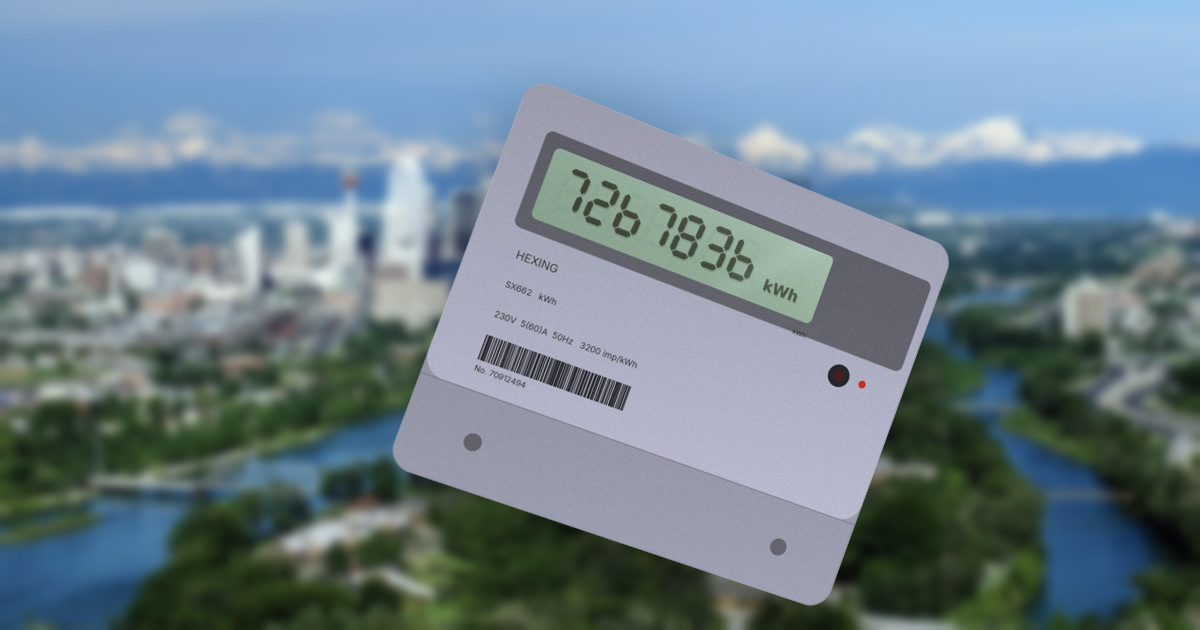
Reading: 7267836 kWh
